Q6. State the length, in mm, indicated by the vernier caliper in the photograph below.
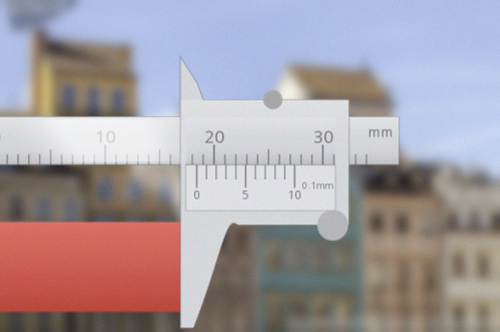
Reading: 18.4 mm
